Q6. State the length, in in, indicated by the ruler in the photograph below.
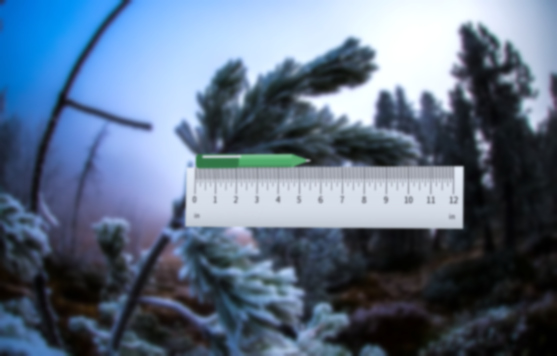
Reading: 5.5 in
